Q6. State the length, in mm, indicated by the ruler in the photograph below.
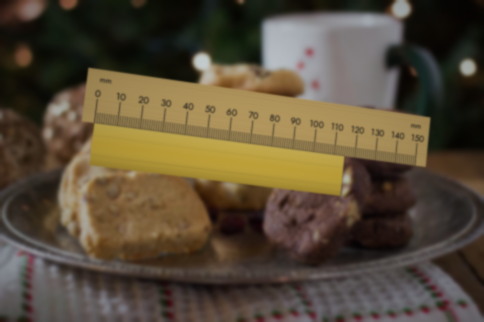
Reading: 115 mm
